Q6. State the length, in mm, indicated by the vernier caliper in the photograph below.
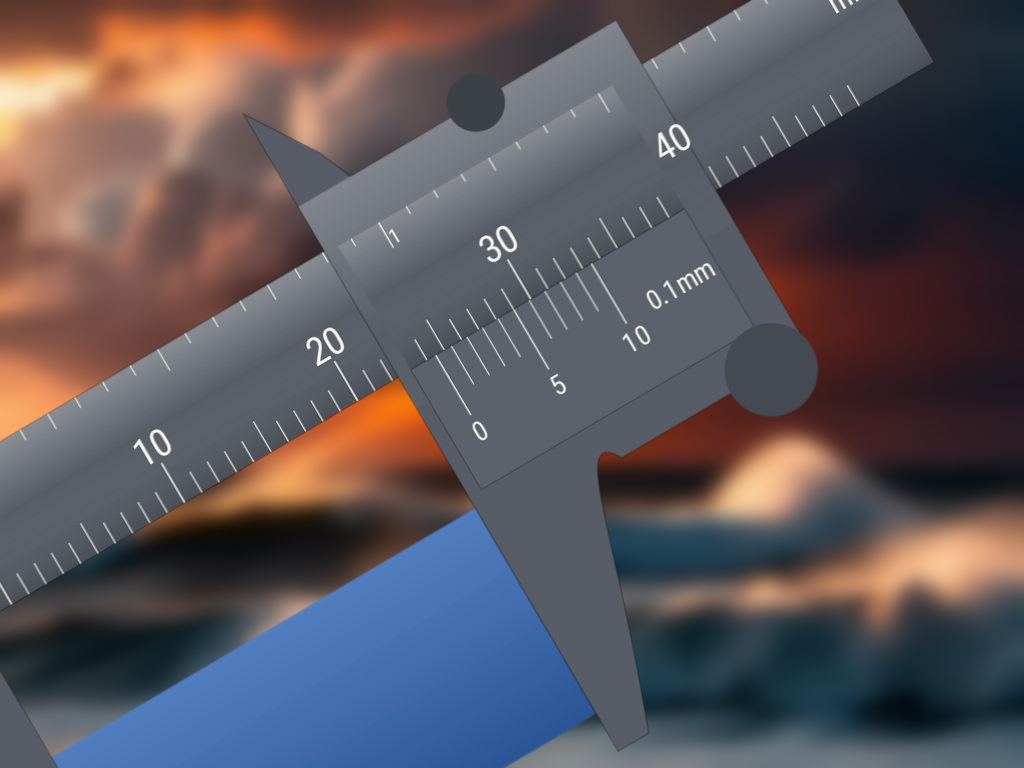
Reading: 24.5 mm
